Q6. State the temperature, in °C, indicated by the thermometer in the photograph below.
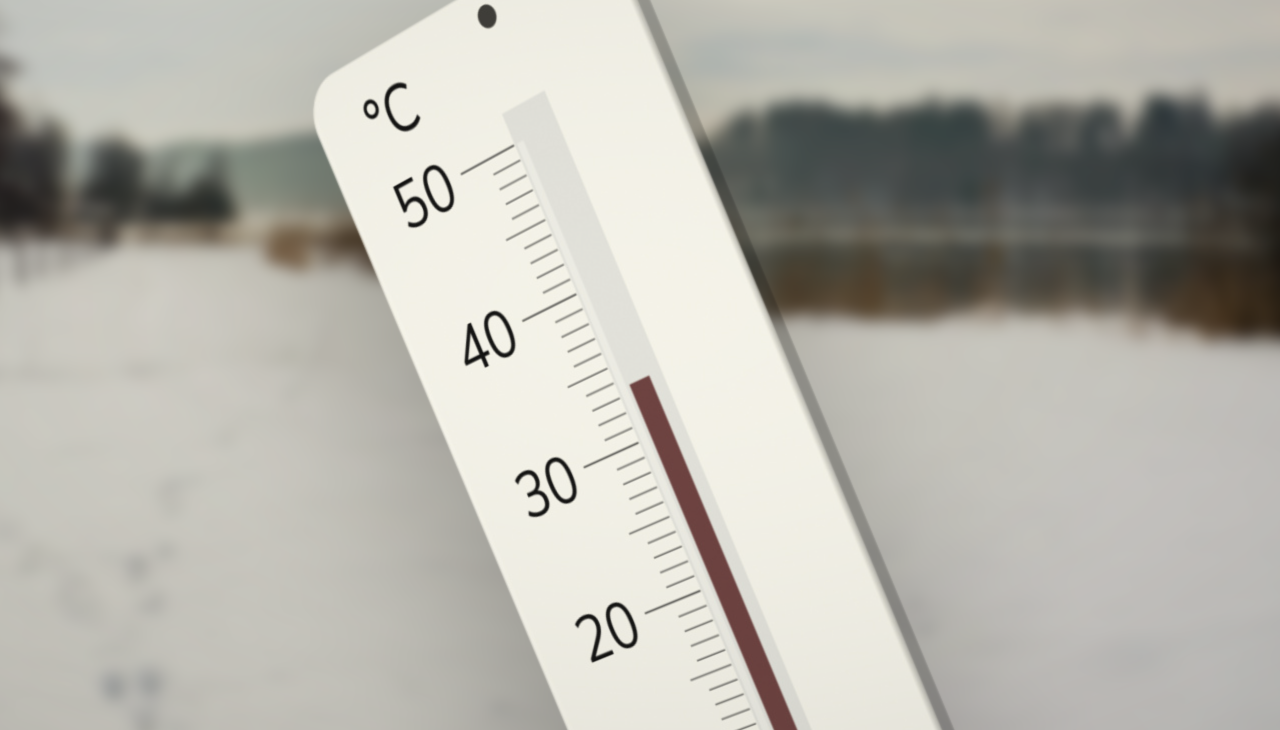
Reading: 33.5 °C
